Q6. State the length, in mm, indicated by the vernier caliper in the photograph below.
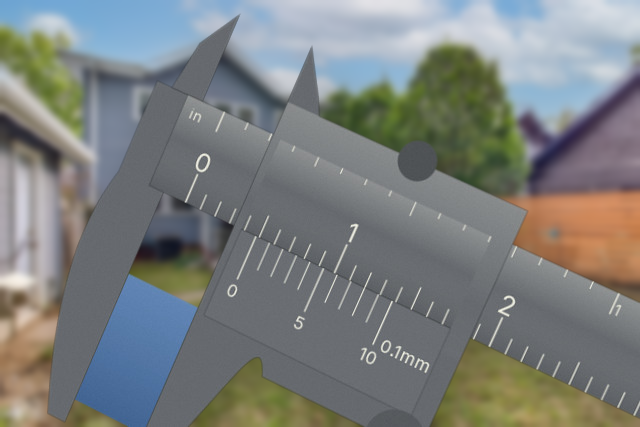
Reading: 4.8 mm
